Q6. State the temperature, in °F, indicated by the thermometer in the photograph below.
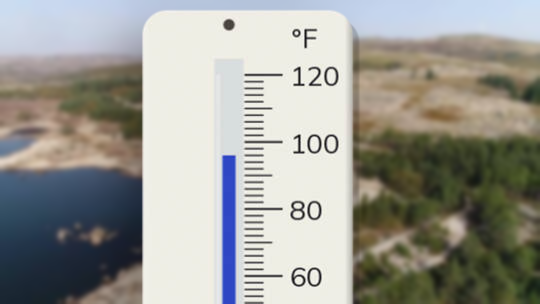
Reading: 96 °F
